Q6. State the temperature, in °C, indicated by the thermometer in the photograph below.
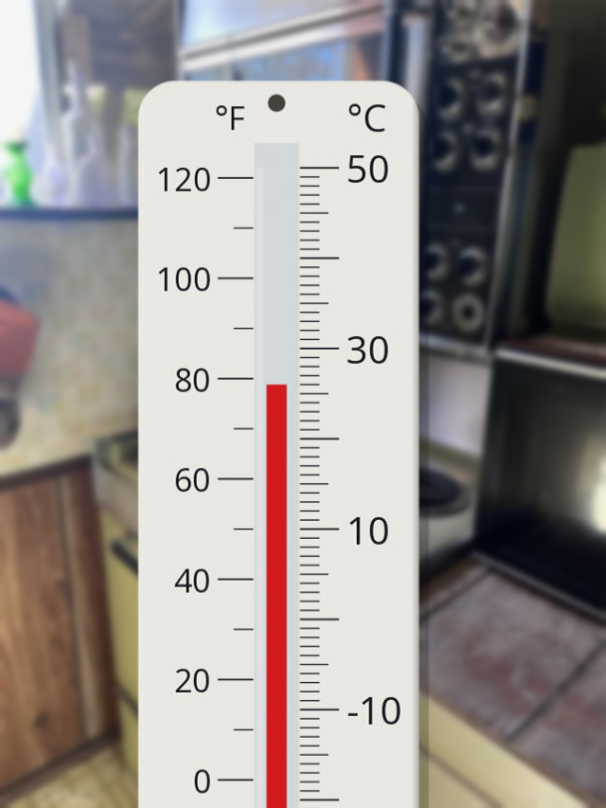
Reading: 26 °C
